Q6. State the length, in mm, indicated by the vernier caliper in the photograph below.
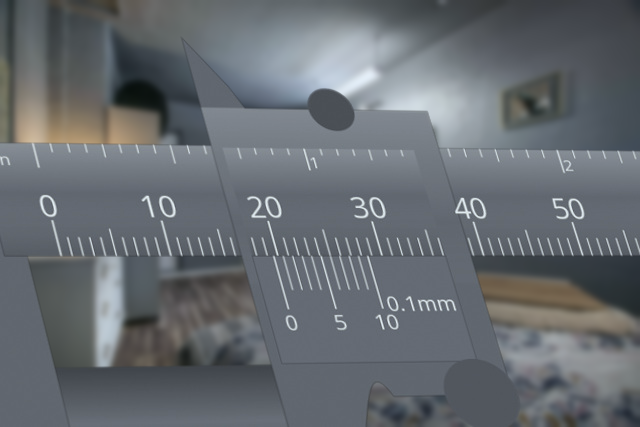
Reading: 19.6 mm
